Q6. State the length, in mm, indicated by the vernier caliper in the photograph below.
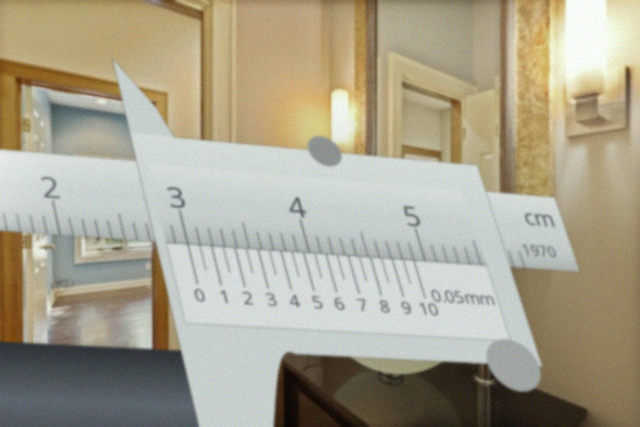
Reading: 30.0 mm
